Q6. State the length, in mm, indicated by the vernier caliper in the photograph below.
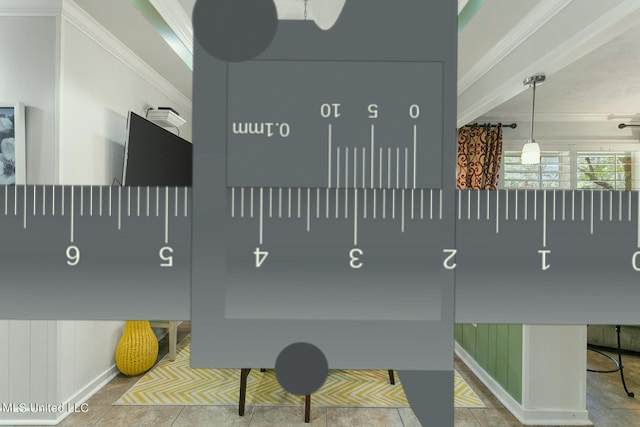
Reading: 23.8 mm
